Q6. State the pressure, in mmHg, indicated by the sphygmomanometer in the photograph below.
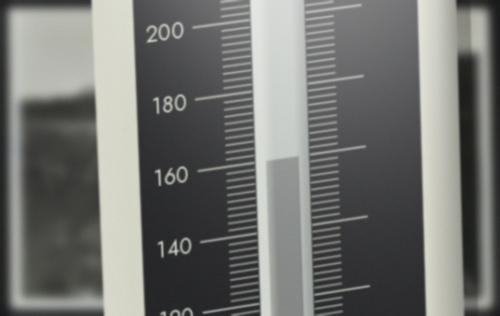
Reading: 160 mmHg
